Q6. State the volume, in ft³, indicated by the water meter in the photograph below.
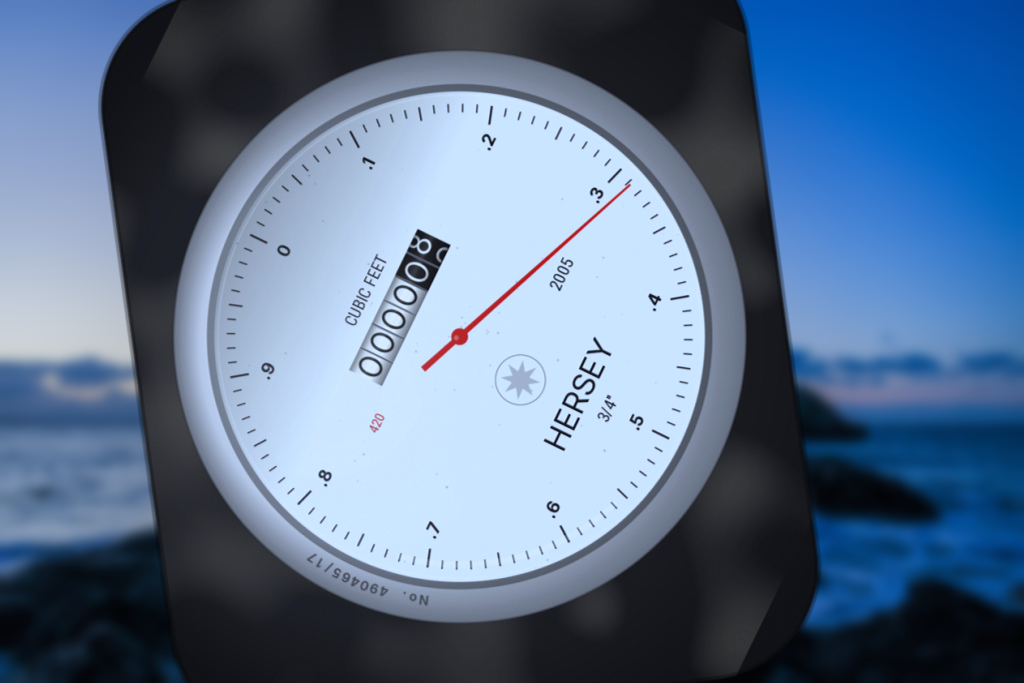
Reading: 8.31 ft³
